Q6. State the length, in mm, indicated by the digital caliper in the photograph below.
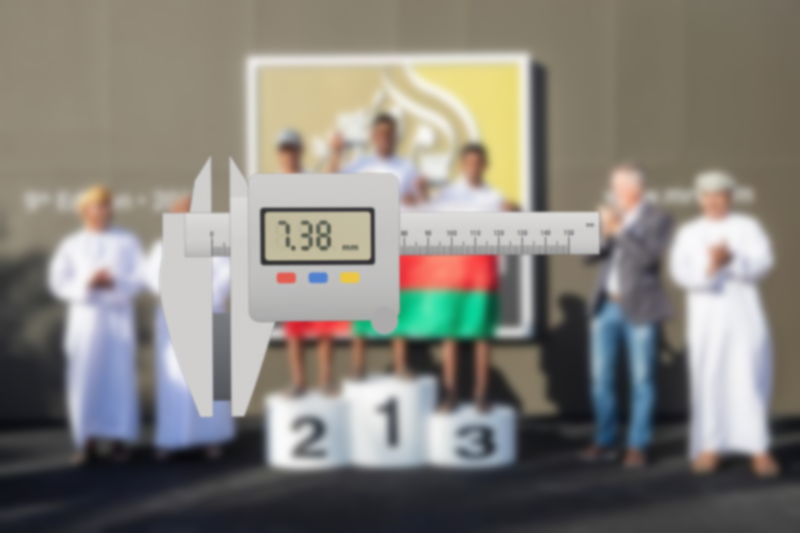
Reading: 7.38 mm
